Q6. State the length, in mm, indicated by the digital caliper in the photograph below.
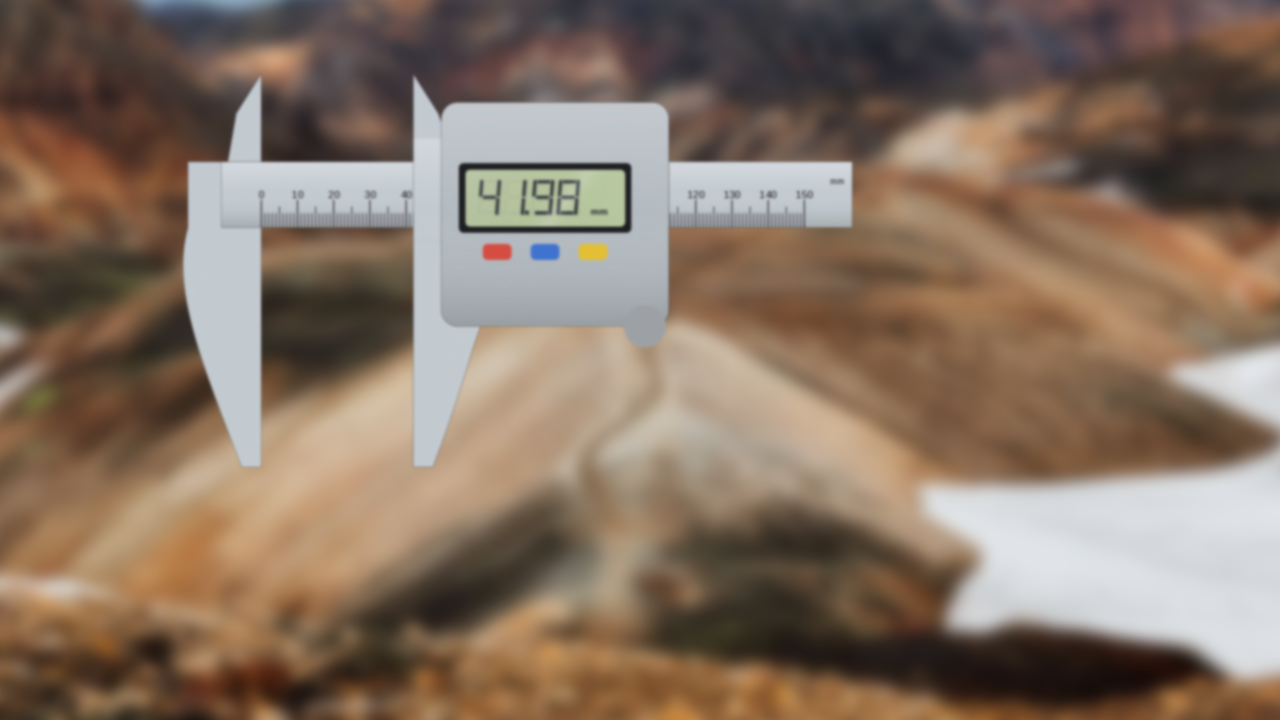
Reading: 41.98 mm
